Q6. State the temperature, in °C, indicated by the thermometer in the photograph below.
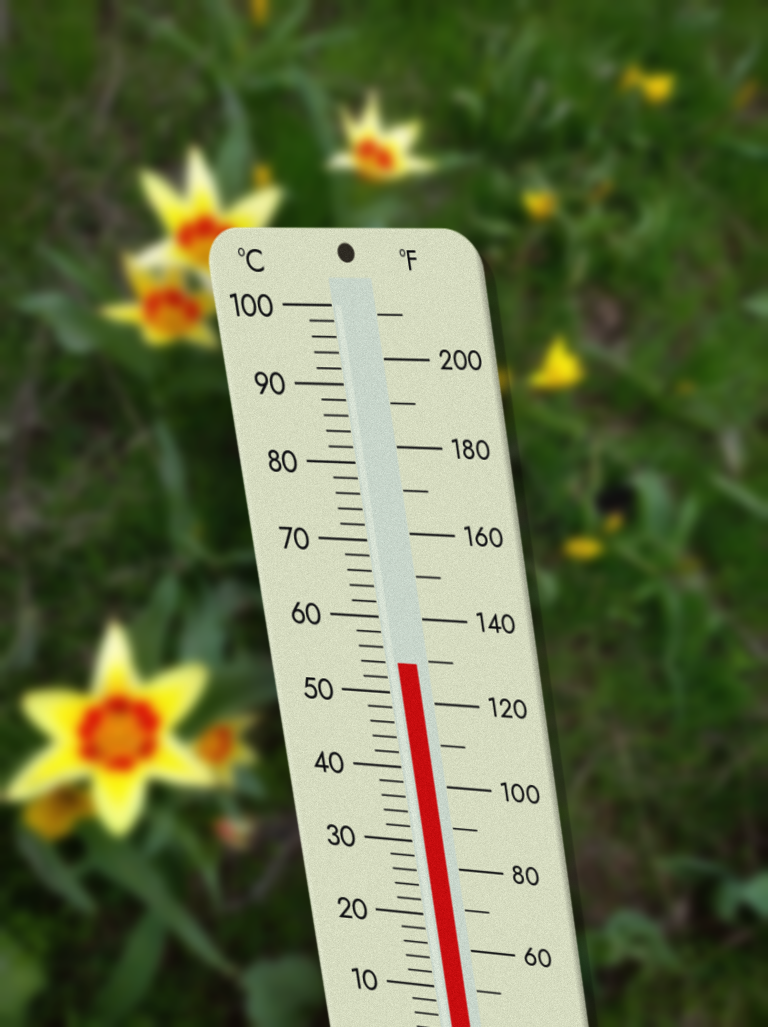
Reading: 54 °C
